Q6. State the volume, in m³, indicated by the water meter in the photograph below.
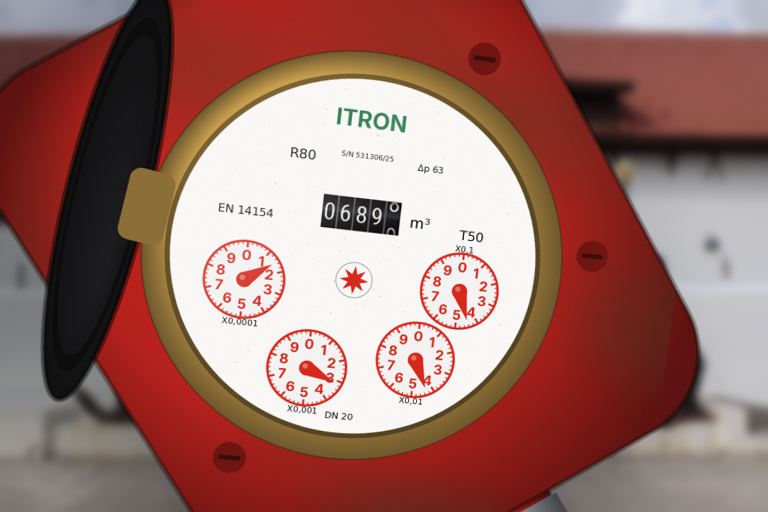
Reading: 6898.4431 m³
